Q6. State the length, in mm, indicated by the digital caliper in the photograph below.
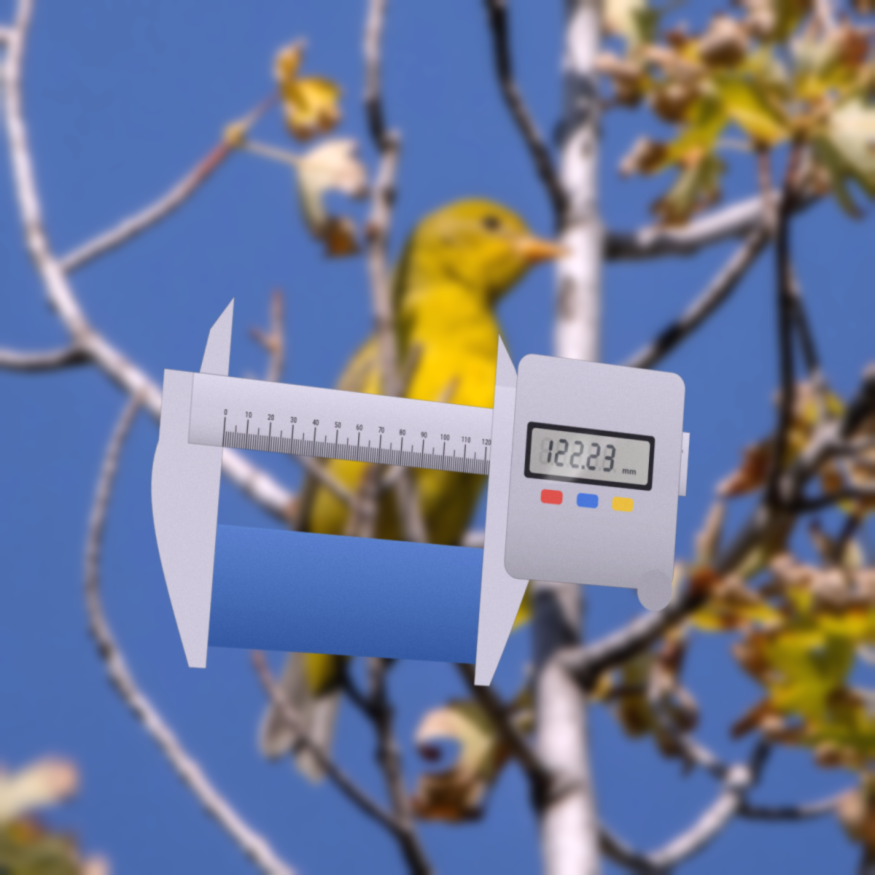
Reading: 122.23 mm
